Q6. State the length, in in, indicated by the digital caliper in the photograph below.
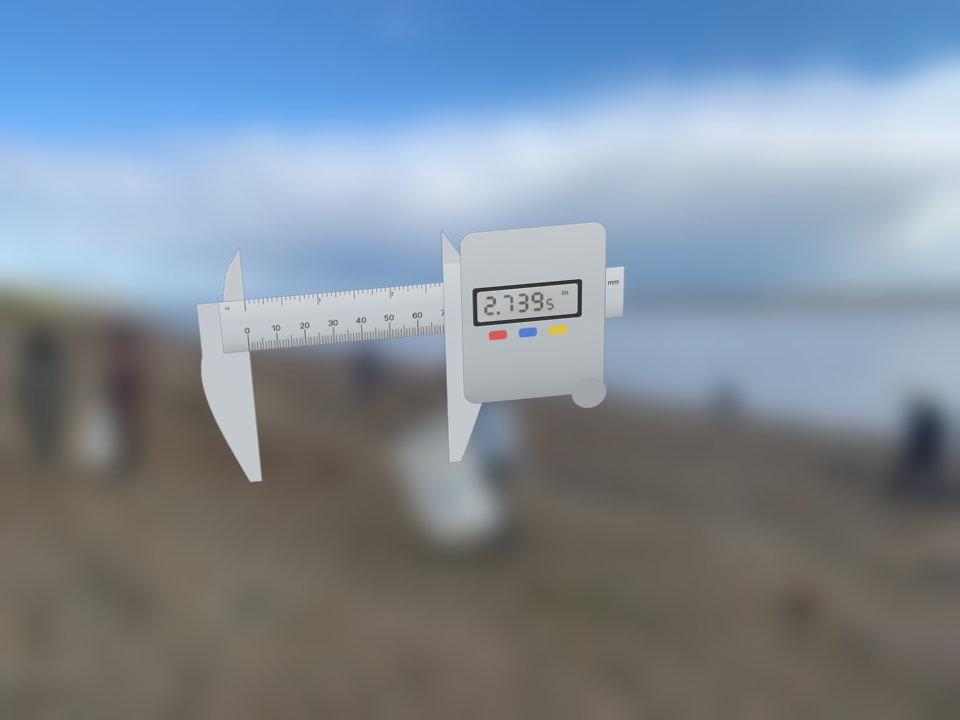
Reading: 2.7395 in
